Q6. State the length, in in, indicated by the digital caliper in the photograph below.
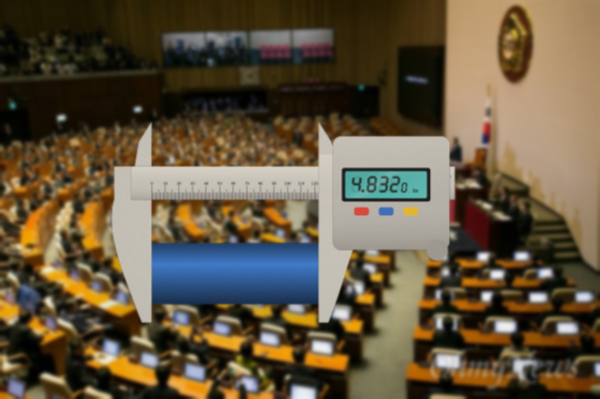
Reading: 4.8320 in
